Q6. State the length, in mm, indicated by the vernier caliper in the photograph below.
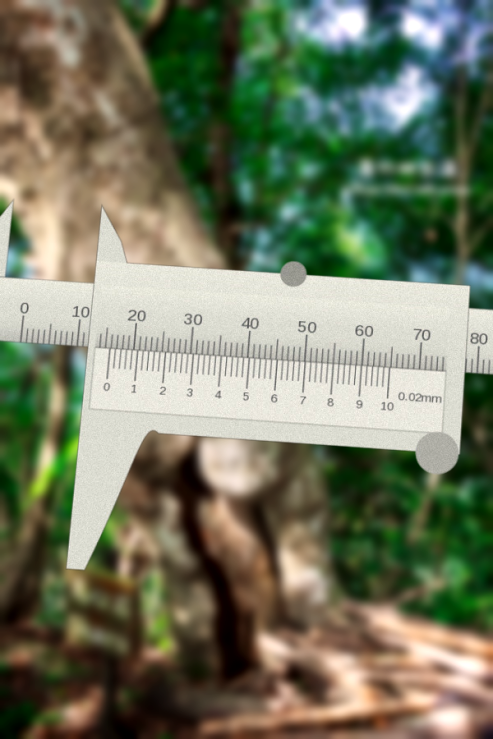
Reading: 15.8 mm
